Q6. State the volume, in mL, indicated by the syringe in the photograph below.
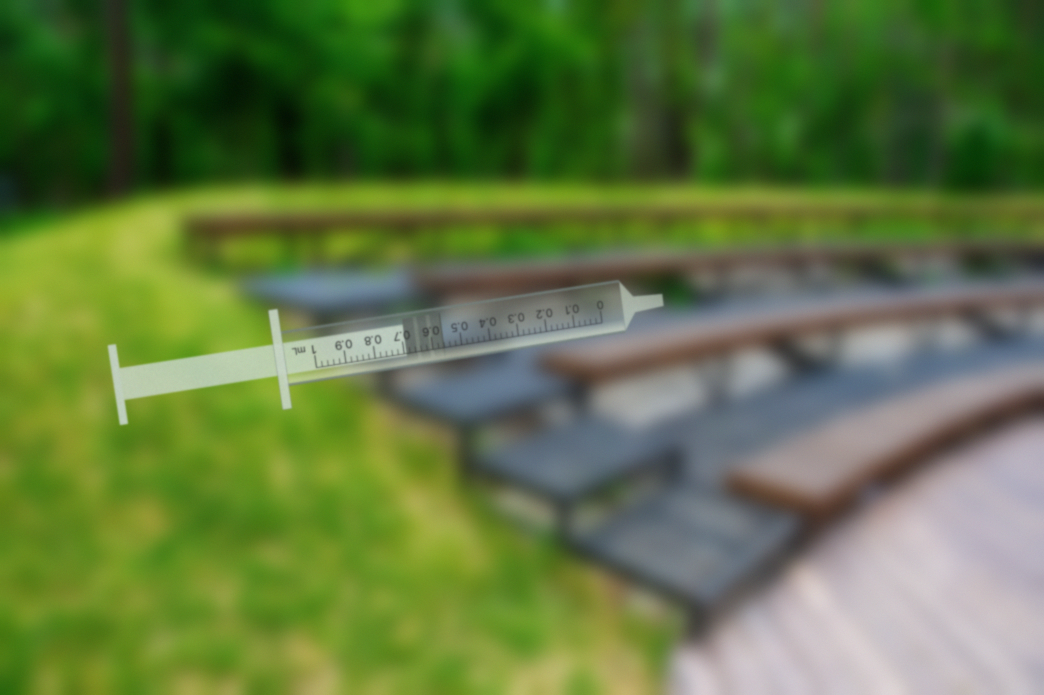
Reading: 0.56 mL
